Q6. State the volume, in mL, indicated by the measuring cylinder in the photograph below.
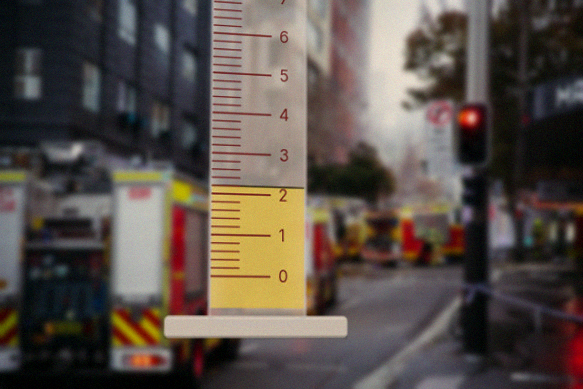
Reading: 2.2 mL
